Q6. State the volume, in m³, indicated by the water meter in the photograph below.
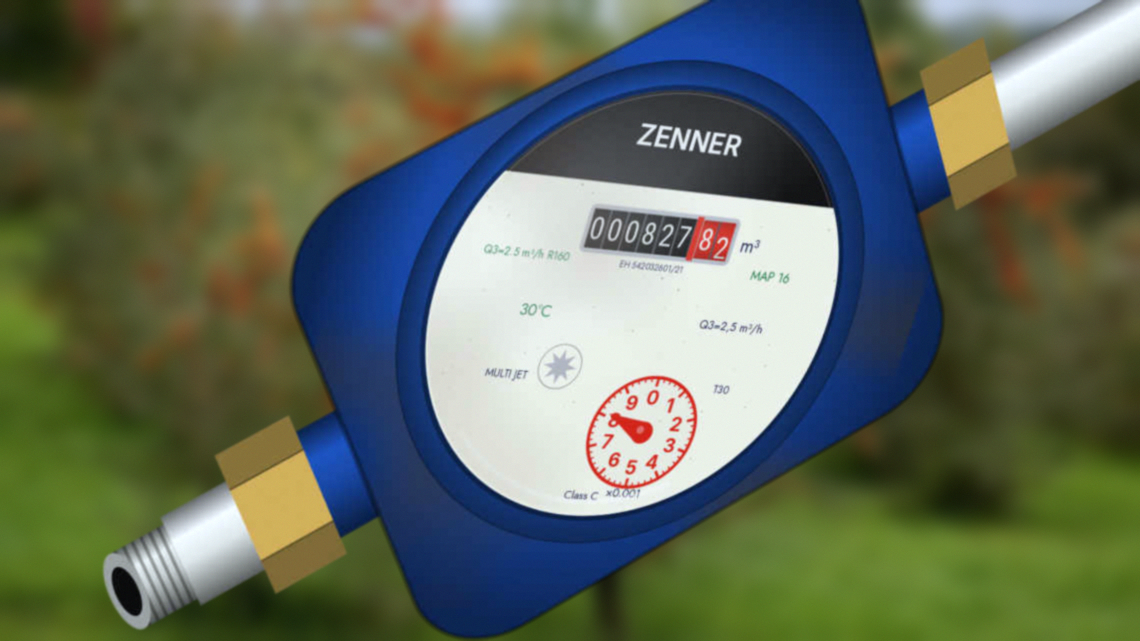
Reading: 827.818 m³
